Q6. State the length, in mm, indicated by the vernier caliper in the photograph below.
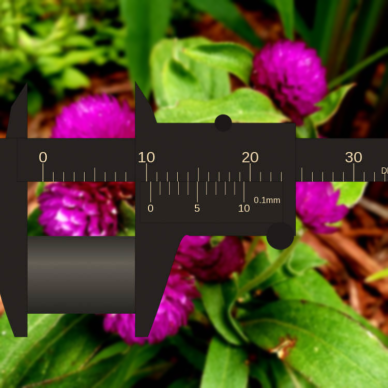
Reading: 10.4 mm
